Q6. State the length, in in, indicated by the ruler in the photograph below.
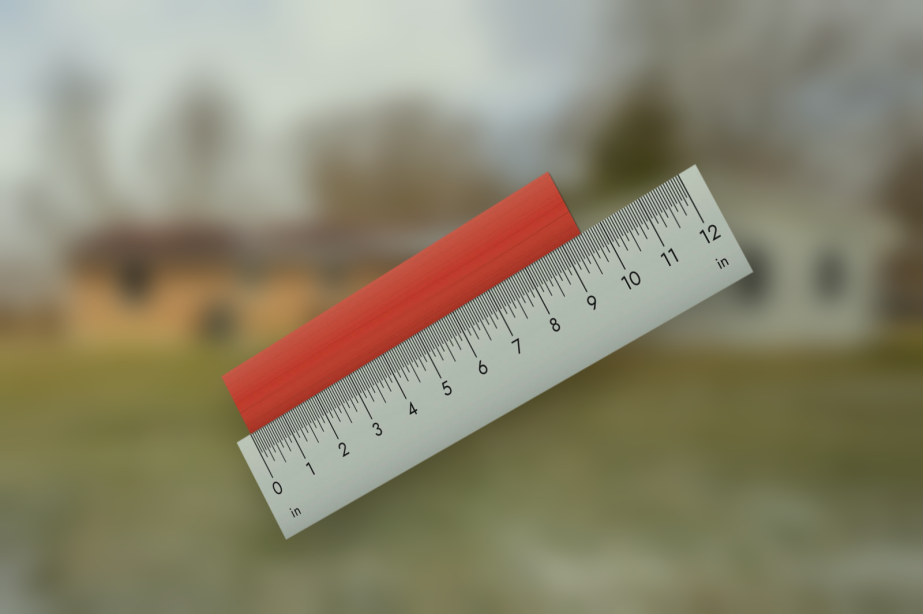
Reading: 9.5 in
